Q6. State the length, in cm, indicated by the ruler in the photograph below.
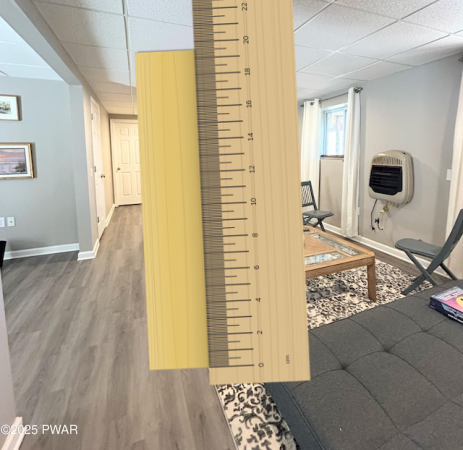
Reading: 19.5 cm
